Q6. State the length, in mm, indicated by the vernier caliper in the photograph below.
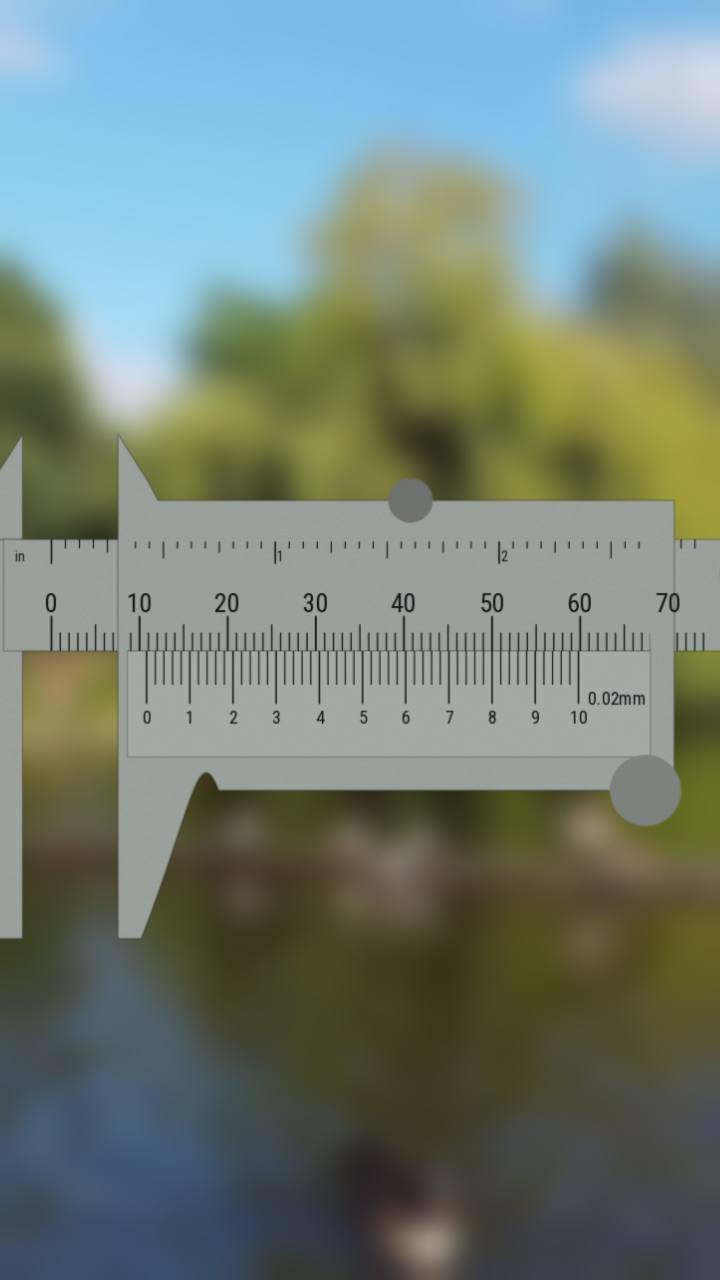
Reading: 10.8 mm
